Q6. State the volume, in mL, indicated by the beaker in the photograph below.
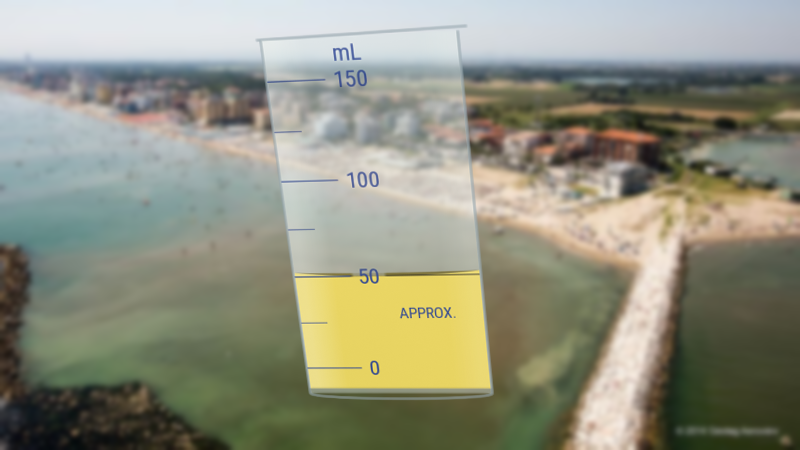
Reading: 50 mL
